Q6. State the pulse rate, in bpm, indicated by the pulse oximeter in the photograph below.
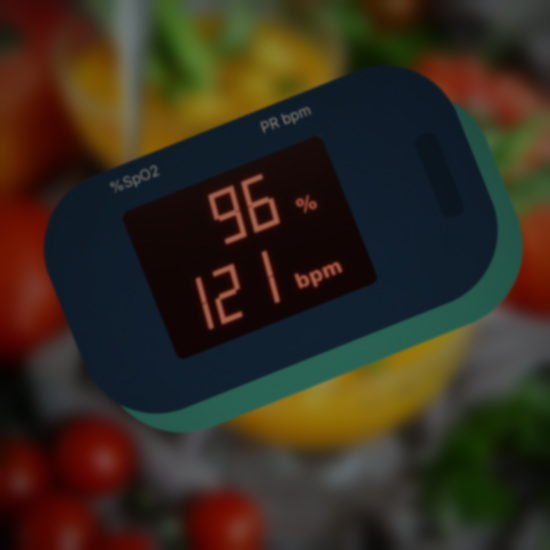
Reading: 121 bpm
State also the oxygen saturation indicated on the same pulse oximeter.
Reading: 96 %
